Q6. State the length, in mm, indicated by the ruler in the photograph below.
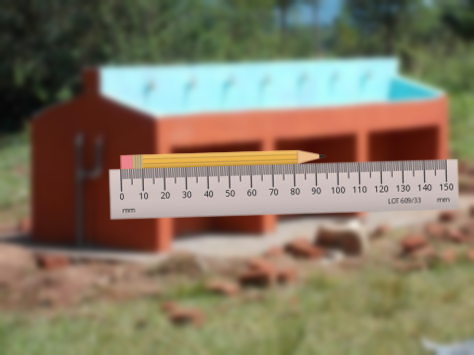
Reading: 95 mm
